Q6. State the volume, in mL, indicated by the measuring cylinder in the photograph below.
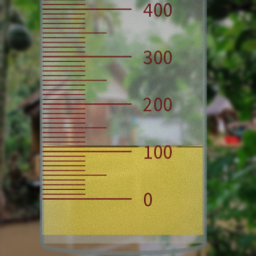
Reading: 110 mL
